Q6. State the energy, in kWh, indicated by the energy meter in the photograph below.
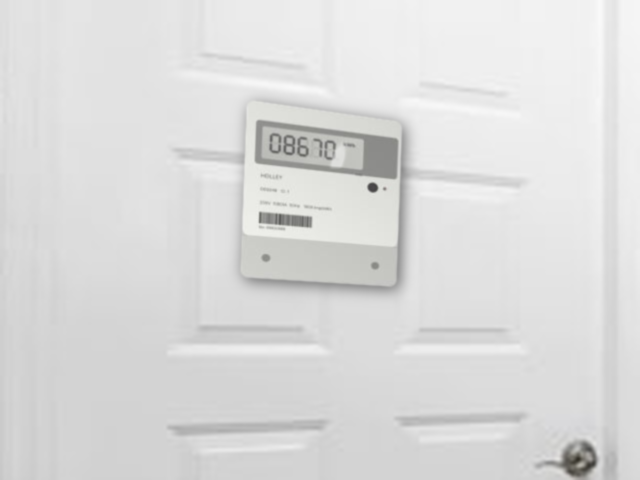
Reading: 8670 kWh
